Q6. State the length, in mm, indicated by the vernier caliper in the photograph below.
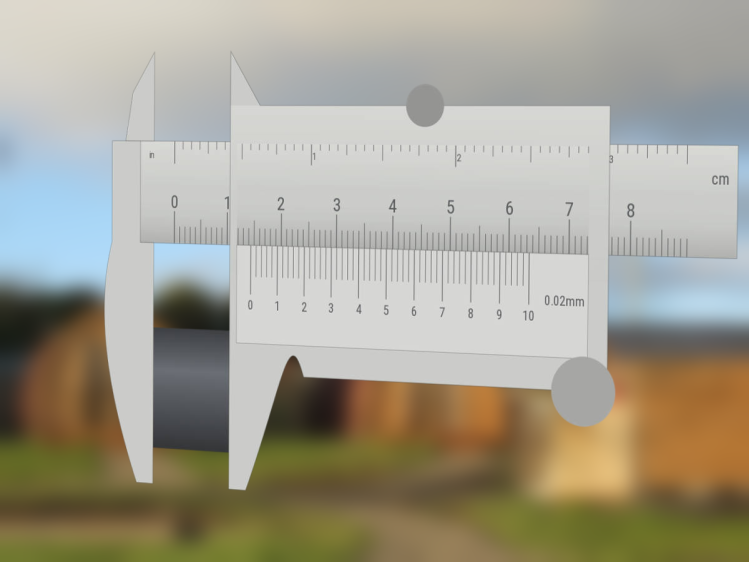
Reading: 14.4 mm
